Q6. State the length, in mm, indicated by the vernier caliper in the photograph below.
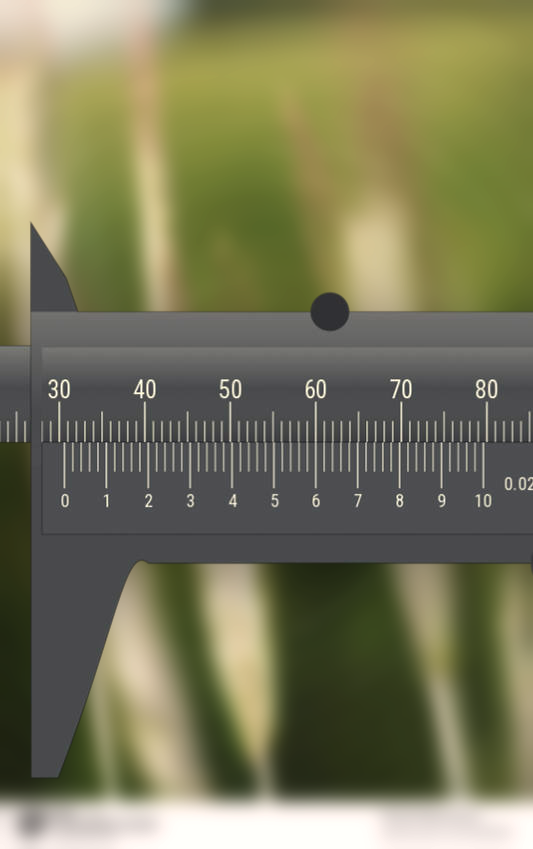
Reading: 30.6 mm
